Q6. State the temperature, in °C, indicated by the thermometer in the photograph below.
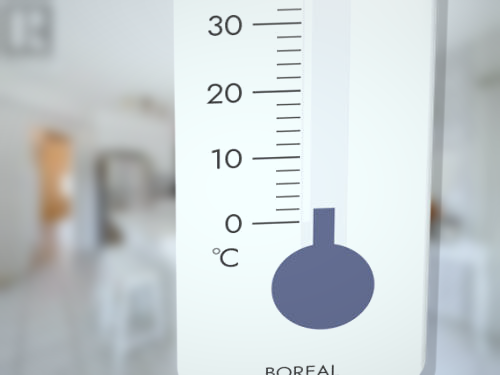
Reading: 2 °C
